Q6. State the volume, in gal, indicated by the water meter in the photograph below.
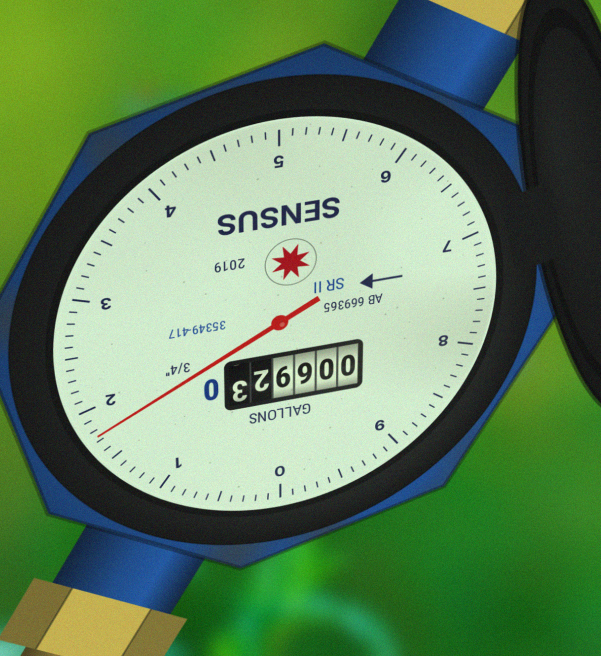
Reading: 69231.7 gal
